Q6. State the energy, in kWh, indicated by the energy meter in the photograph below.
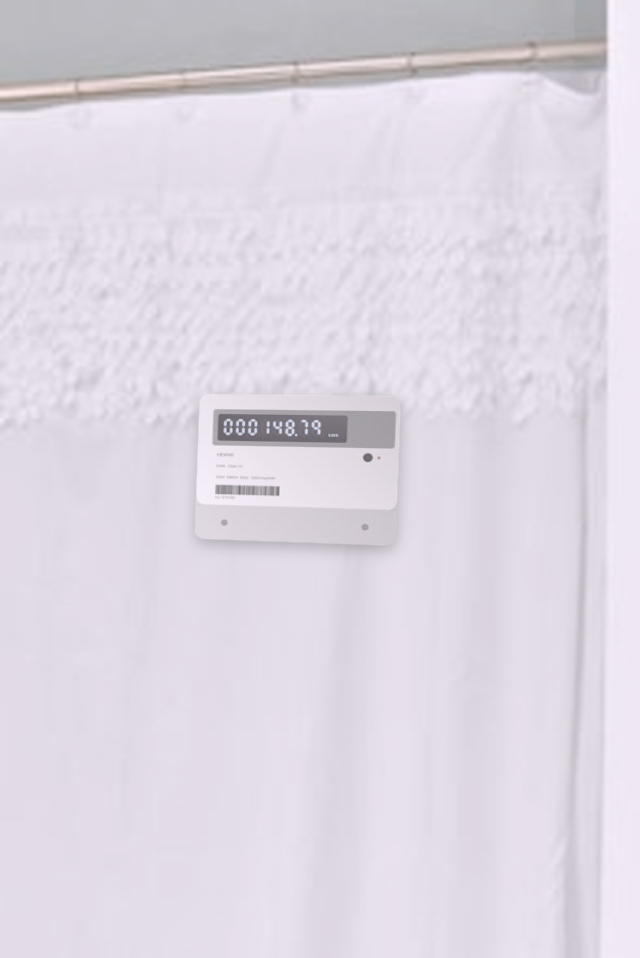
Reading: 148.79 kWh
